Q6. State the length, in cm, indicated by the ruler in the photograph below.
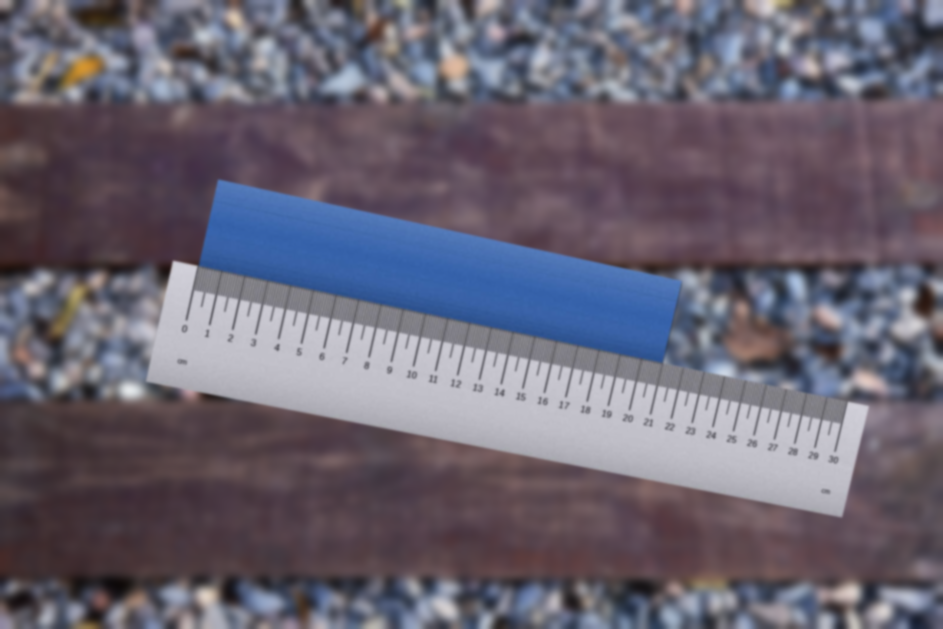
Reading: 21 cm
